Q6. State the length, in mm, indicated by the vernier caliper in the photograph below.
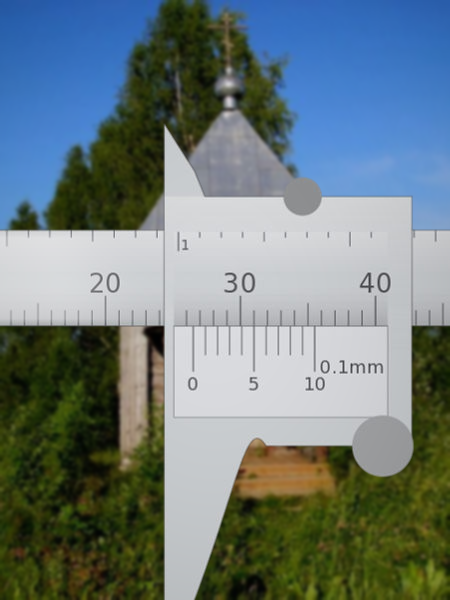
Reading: 26.5 mm
